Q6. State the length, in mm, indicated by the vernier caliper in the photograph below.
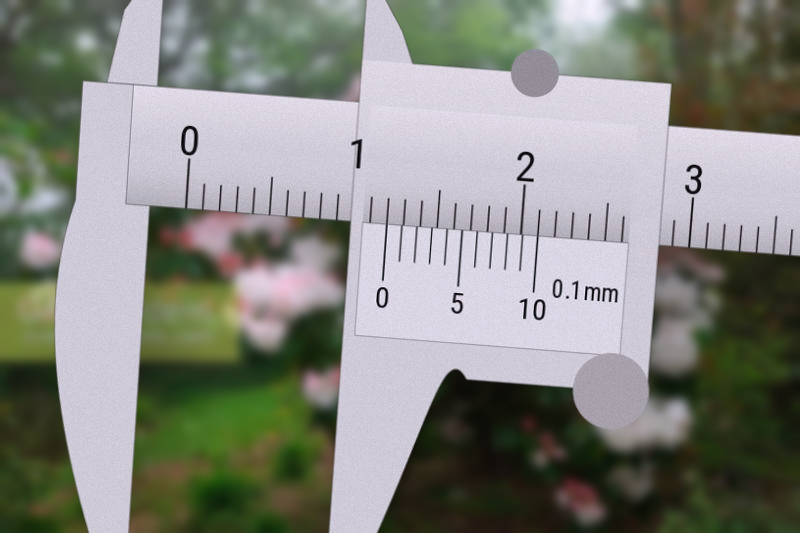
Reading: 12.0 mm
